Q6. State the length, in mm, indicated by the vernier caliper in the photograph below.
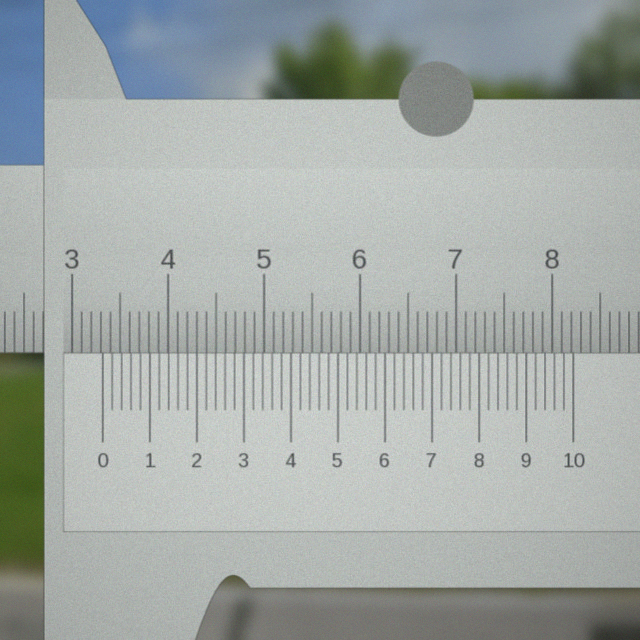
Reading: 33.2 mm
